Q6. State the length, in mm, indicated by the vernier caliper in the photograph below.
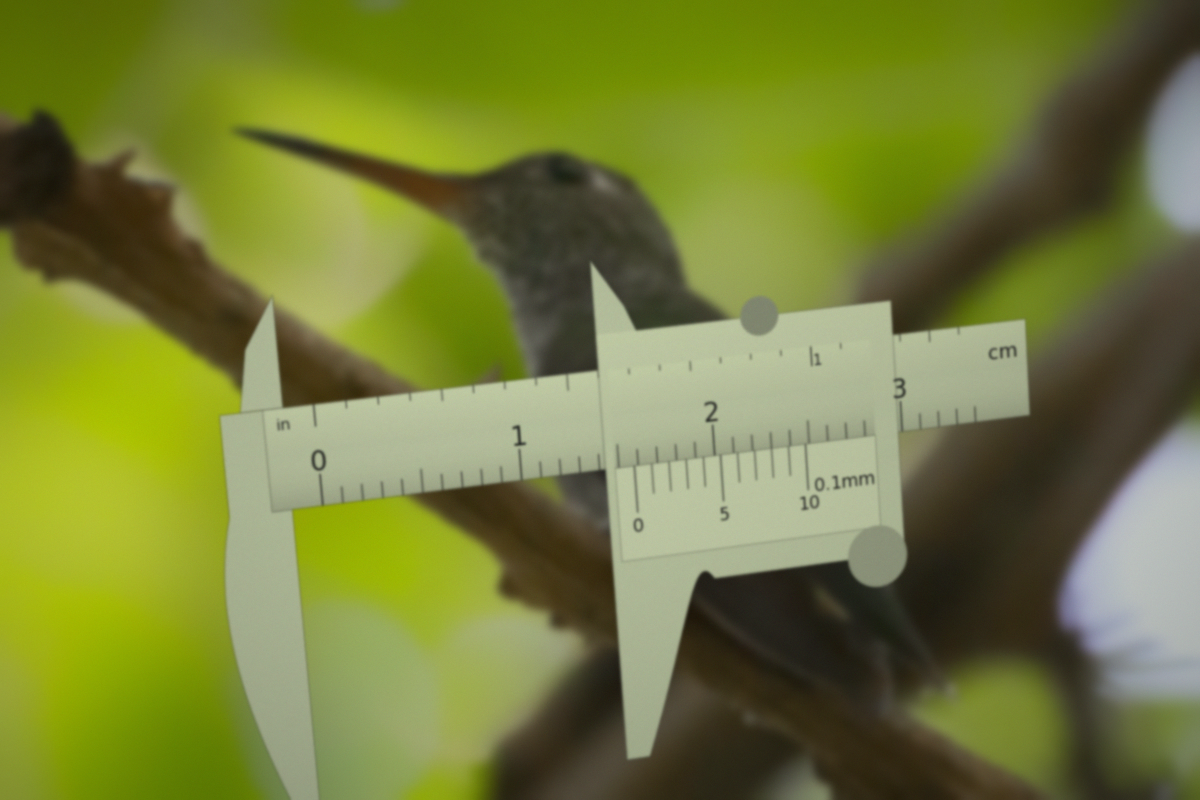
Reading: 15.8 mm
